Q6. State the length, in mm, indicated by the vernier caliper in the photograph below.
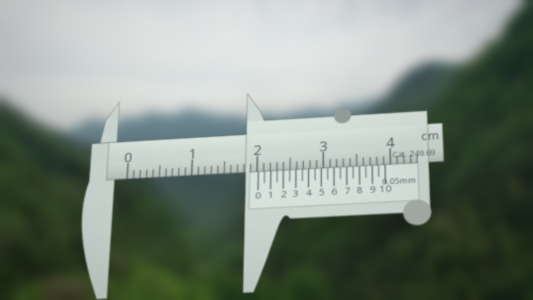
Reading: 20.2 mm
